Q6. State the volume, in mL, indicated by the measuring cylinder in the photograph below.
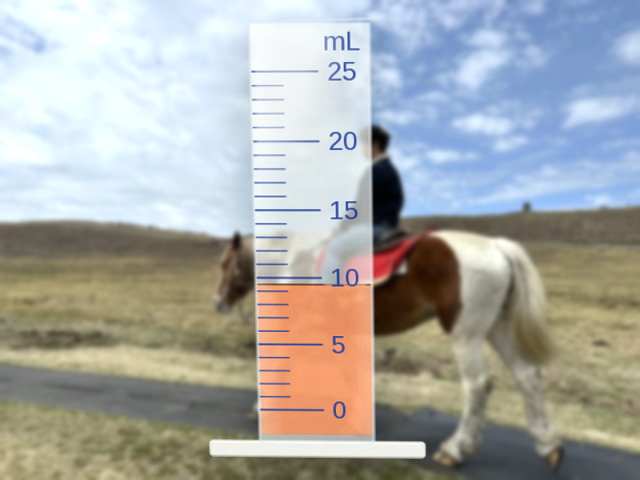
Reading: 9.5 mL
